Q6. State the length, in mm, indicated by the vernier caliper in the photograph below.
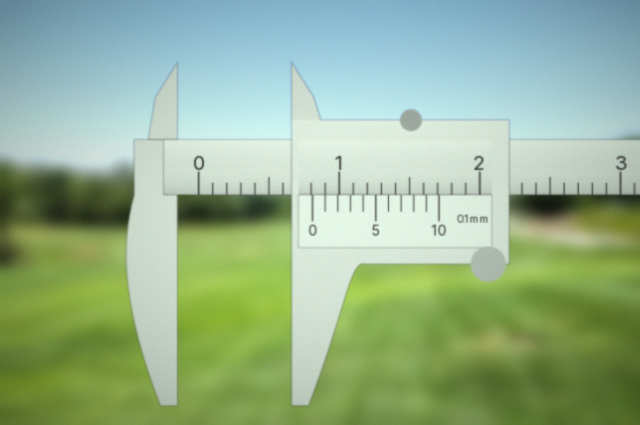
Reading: 8.1 mm
